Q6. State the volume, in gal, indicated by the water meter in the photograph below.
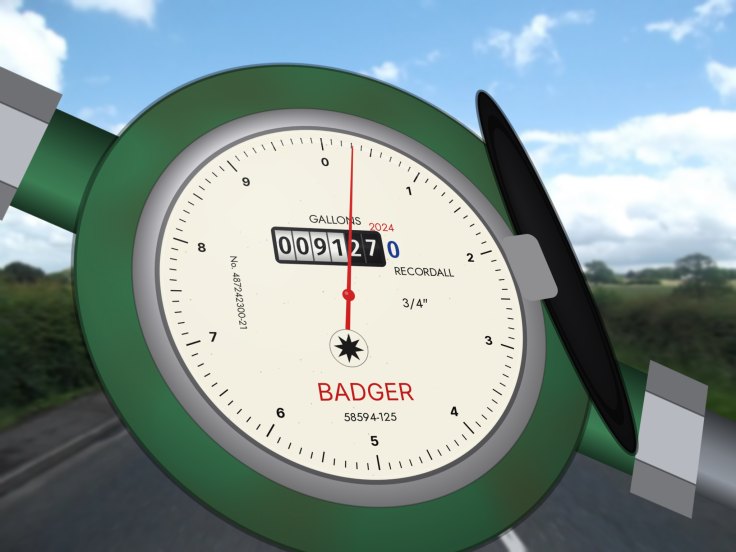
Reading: 91270.3 gal
